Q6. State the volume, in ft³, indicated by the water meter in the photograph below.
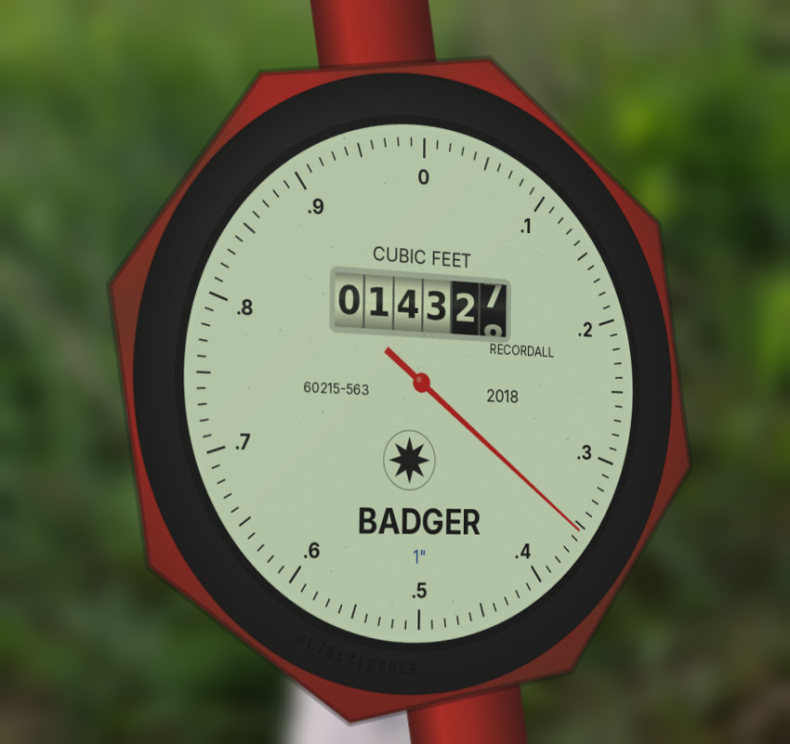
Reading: 14327.35 ft³
